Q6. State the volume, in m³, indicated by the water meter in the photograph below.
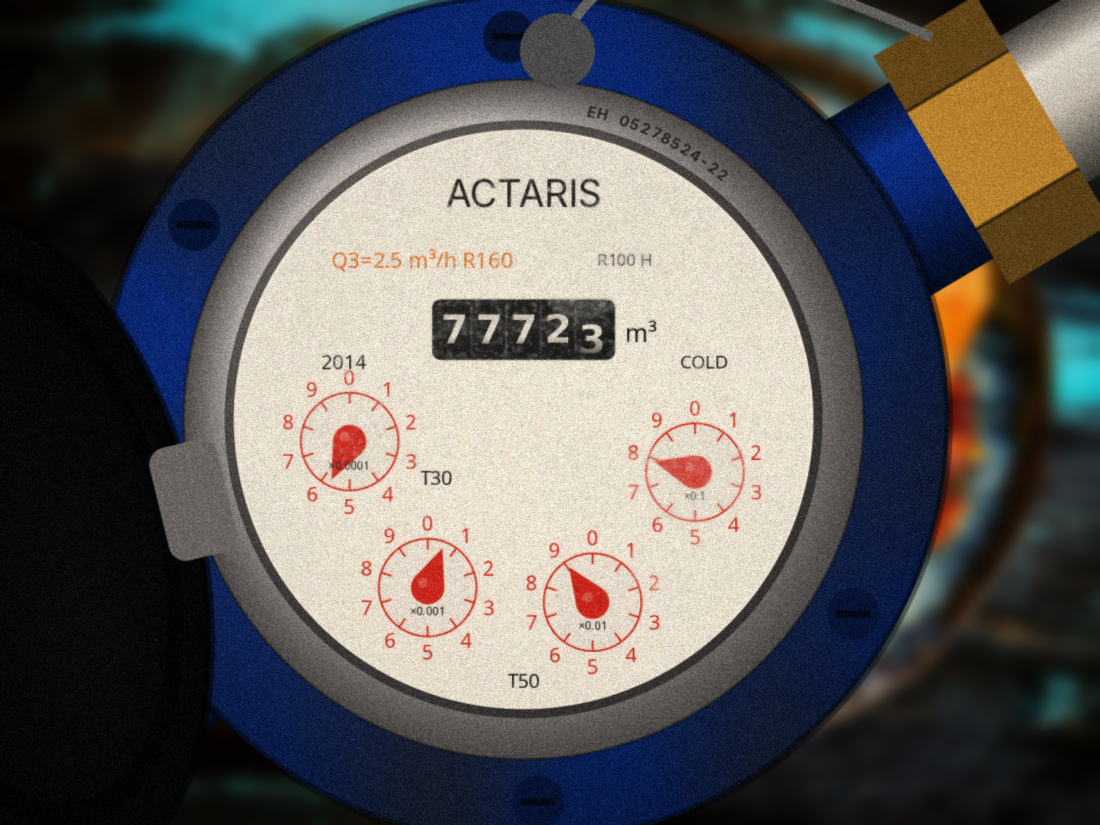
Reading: 77722.7905 m³
